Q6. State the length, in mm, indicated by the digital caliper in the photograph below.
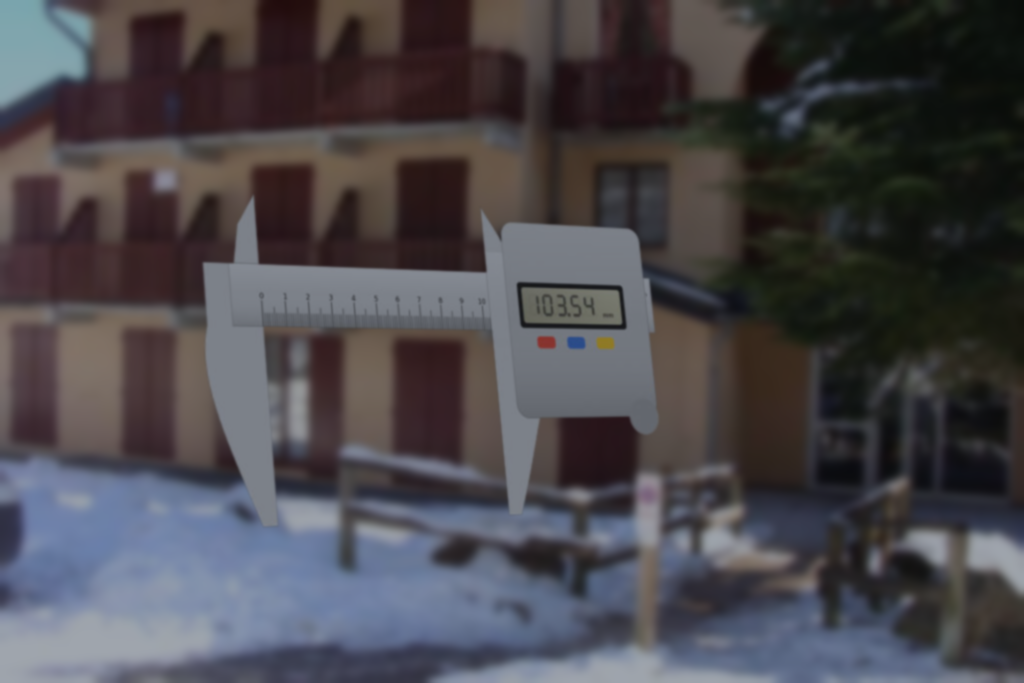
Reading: 103.54 mm
